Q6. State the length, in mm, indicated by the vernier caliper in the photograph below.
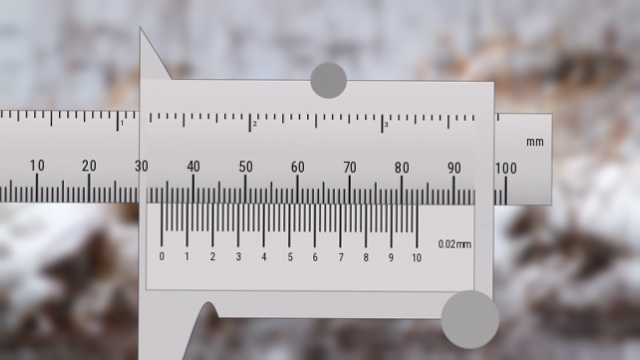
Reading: 34.0 mm
